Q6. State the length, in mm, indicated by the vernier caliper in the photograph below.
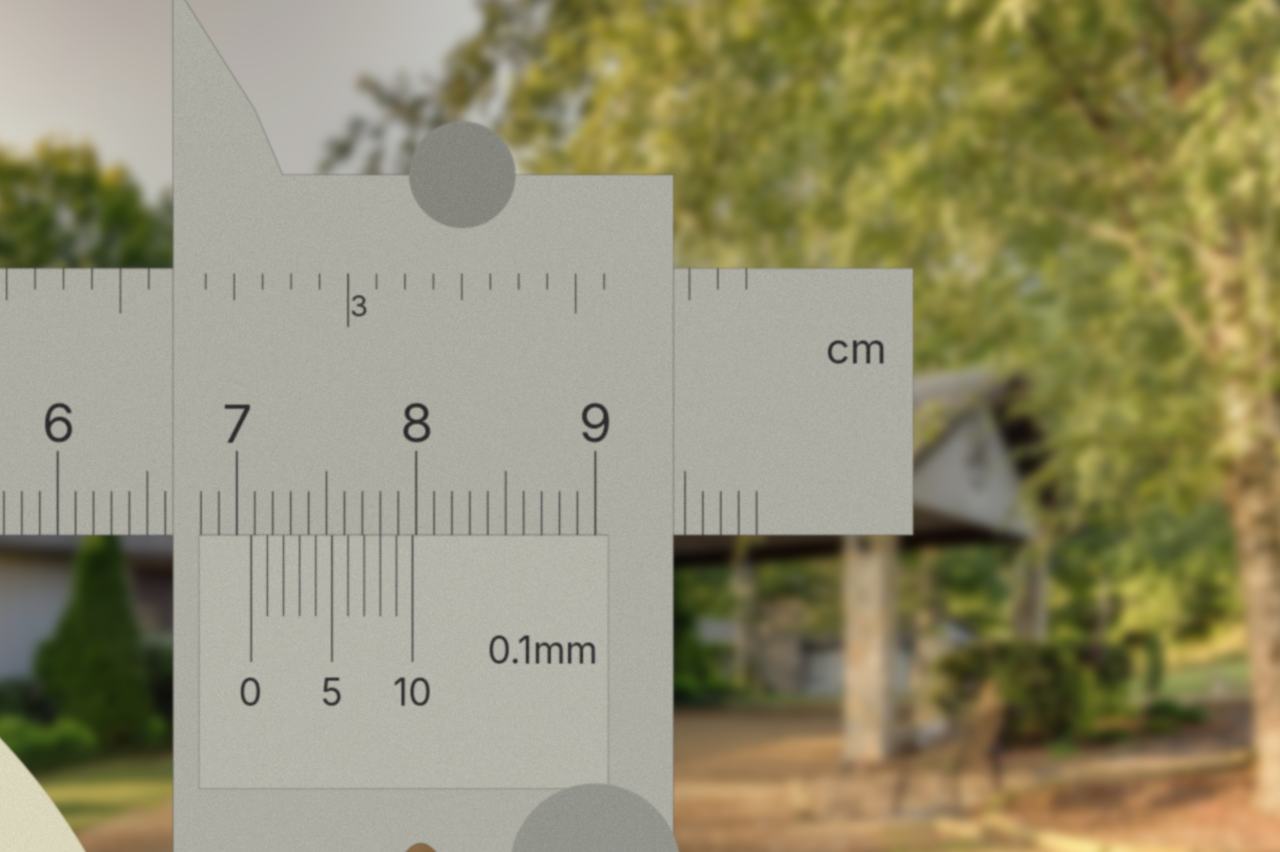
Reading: 70.8 mm
